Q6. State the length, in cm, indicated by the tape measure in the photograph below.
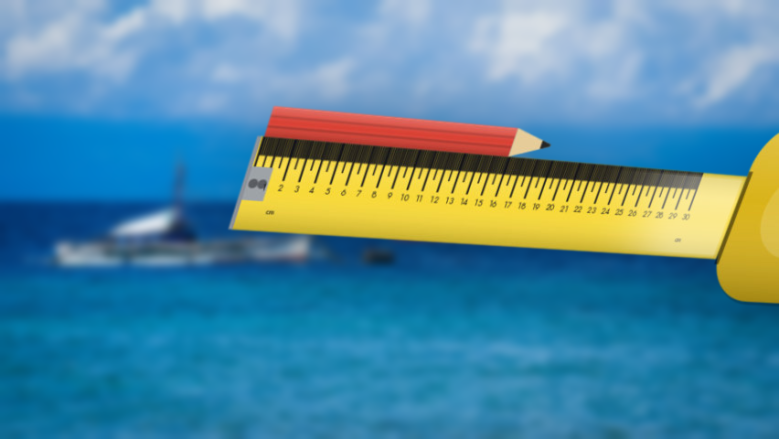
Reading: 18.5 cm
